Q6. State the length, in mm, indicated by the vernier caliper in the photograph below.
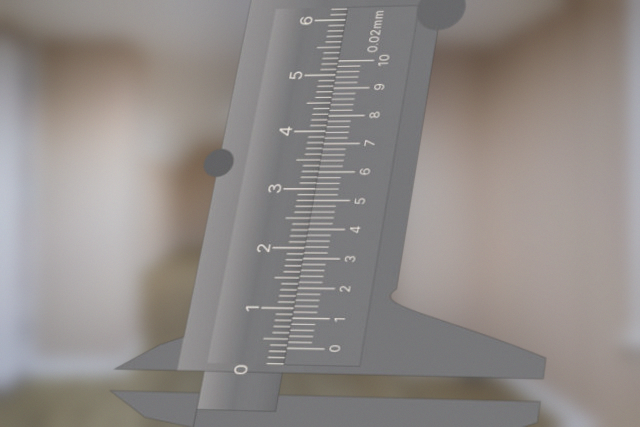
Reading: 3.5 mm
